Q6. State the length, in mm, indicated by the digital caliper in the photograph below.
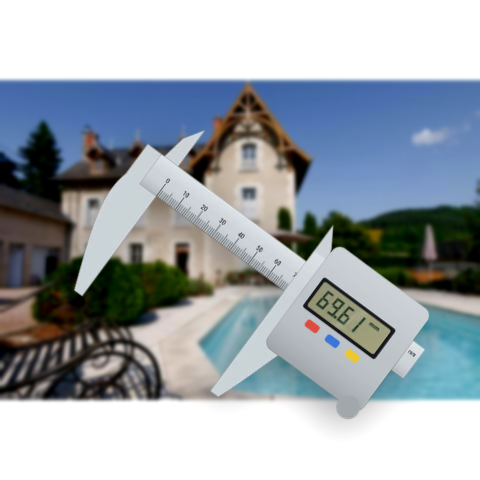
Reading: 69.61 mm
